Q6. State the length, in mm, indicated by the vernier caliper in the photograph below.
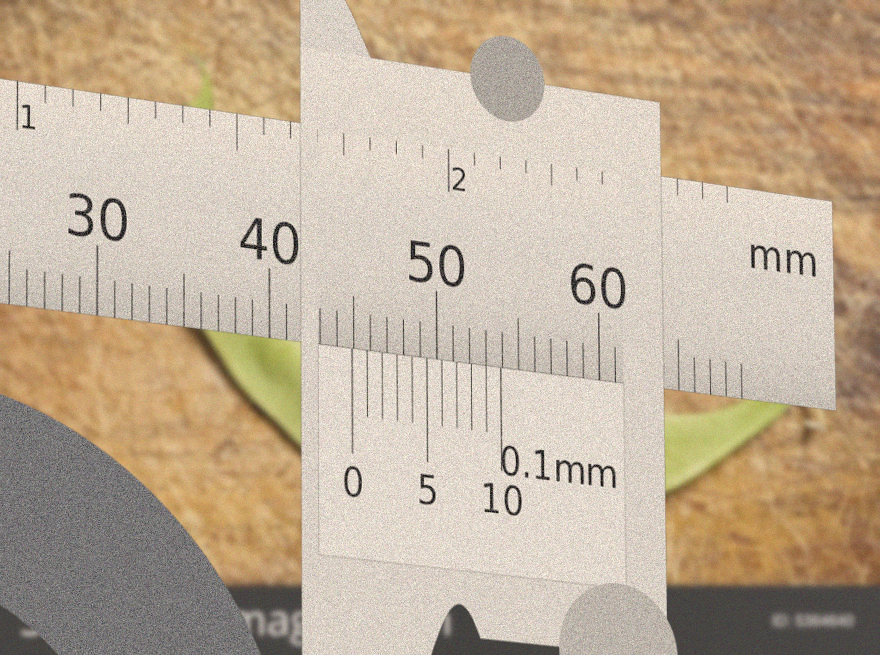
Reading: 44.9 mm
